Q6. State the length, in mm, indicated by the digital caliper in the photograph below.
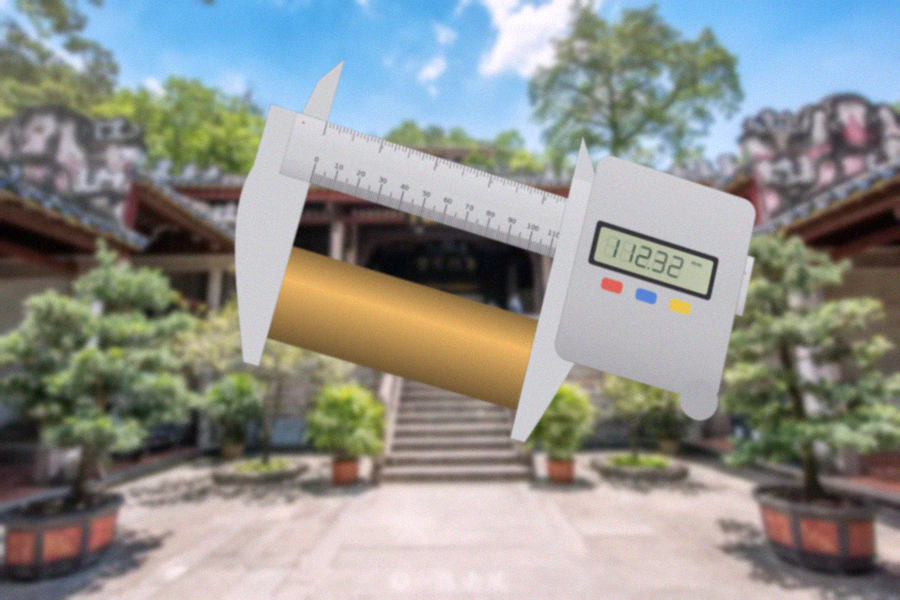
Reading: 112.32 mm
